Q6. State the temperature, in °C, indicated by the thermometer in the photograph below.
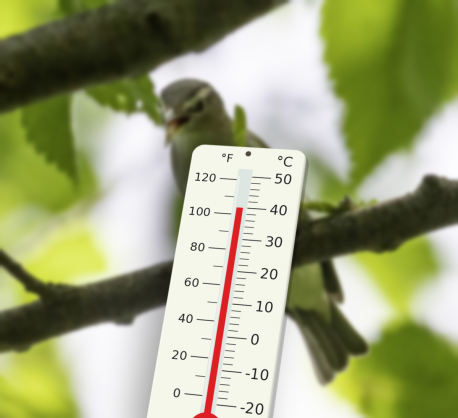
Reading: 40 °C
